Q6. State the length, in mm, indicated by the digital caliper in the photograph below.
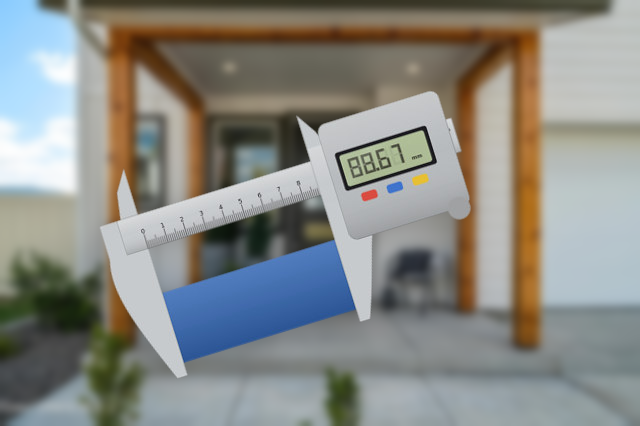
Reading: 88.67 mm
